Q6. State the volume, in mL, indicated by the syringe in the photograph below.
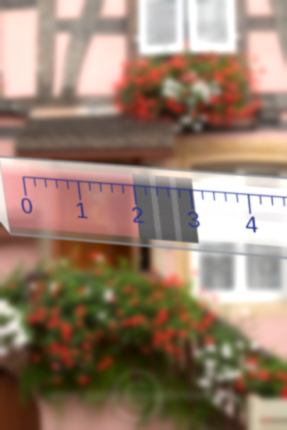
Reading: 2 mL
